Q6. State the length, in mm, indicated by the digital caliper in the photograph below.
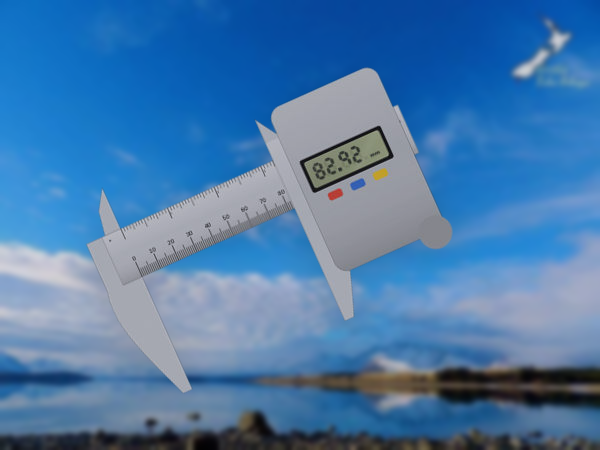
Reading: 82.92 mm
